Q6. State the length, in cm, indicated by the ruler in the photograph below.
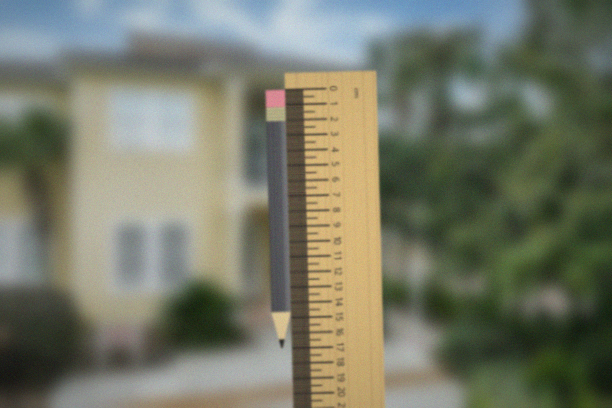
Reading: 17 cm
